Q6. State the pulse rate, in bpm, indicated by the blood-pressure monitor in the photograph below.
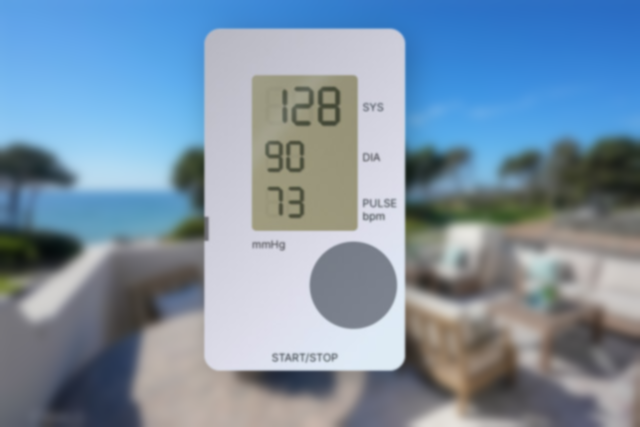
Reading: 73 bpm
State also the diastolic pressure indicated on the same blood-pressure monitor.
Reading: 90 mmHg
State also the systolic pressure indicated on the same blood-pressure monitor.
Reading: 128 mmHg
